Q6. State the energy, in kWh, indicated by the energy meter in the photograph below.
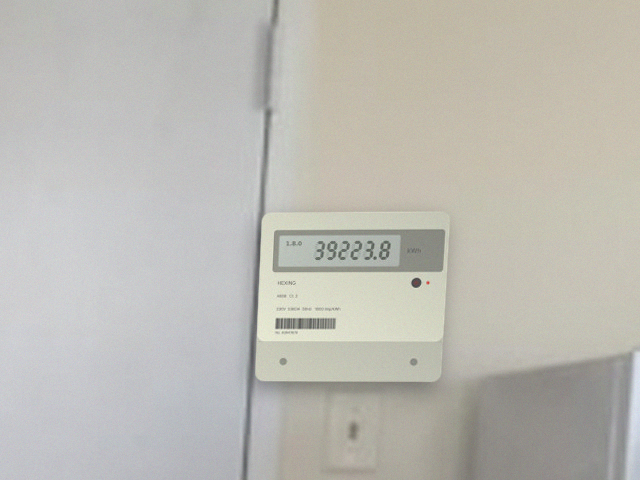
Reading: 39223.8 kWh
